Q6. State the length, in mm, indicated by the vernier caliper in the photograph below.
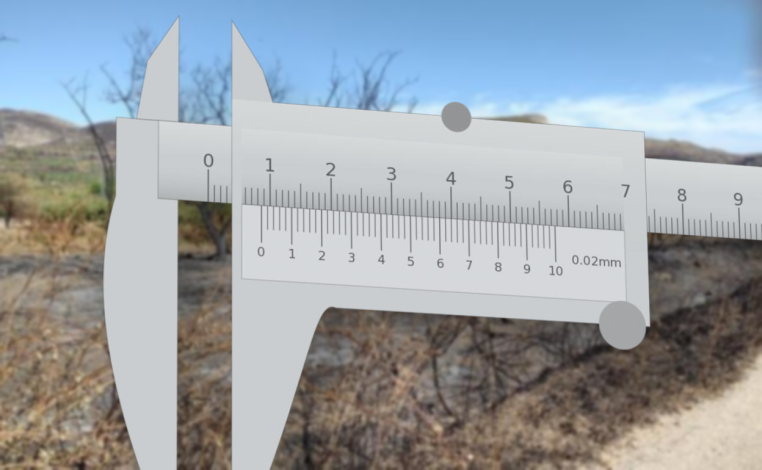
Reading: 8.6 mm
